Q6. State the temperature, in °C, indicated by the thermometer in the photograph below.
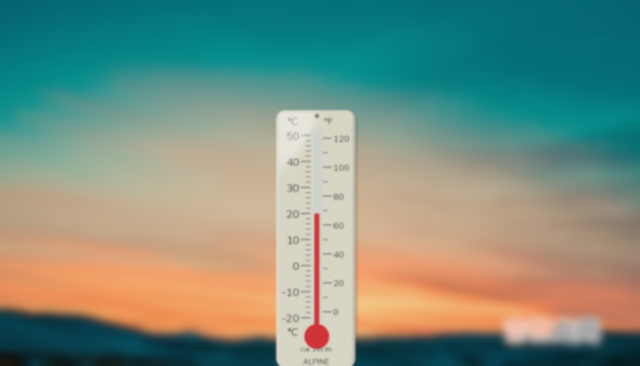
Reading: 20 °C
